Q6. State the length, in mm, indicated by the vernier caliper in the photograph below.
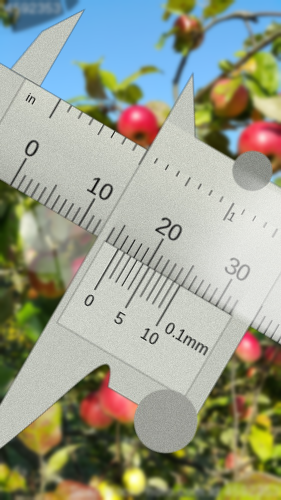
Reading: 15.8 mm
